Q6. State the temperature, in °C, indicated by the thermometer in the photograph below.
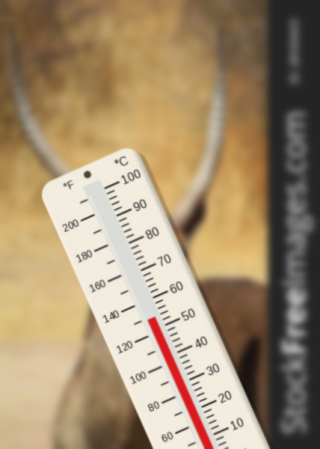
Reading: 54 °C
